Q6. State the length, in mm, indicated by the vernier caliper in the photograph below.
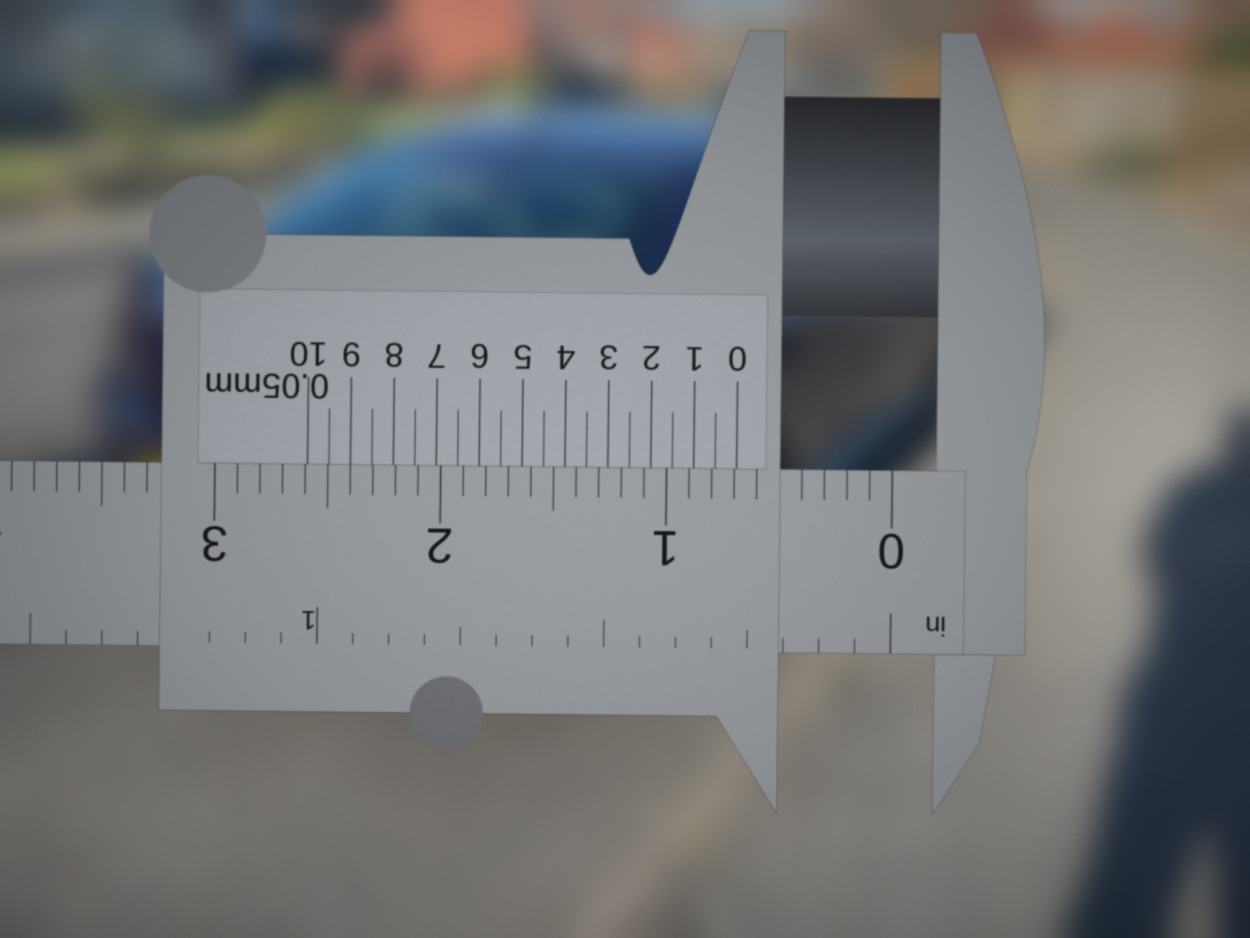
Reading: 6.9 mm
